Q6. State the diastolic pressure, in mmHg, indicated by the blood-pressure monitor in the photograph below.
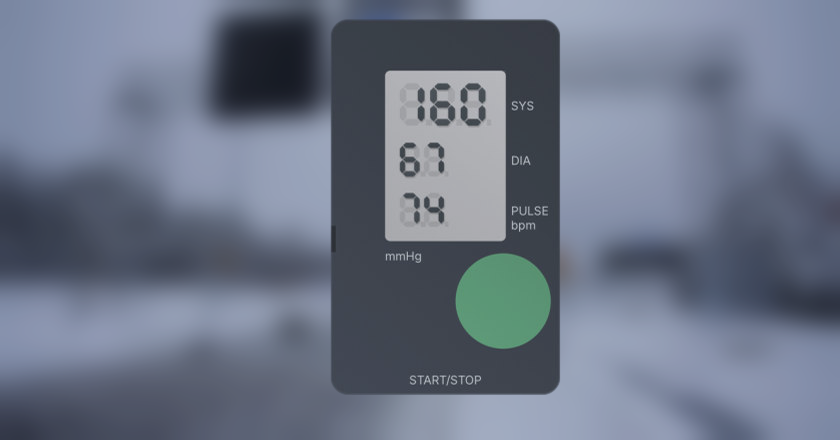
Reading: 67 mmHg
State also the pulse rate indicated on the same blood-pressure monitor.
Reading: 74 bpm
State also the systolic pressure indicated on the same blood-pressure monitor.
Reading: 160 mmHg
